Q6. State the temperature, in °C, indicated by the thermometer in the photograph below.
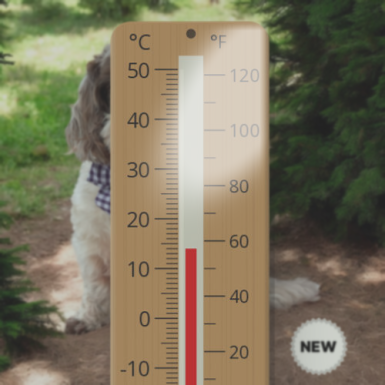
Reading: 14 °C
